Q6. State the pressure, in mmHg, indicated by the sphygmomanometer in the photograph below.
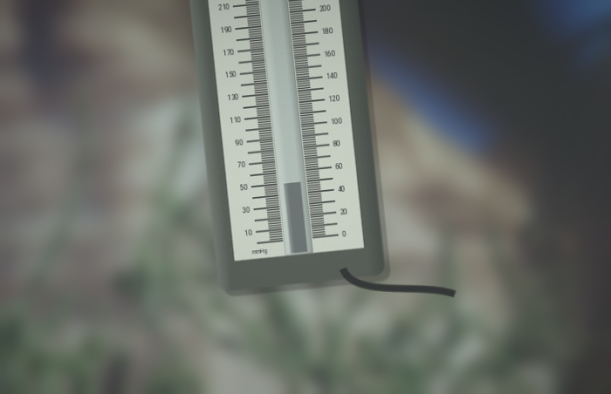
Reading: 50 mmHg
